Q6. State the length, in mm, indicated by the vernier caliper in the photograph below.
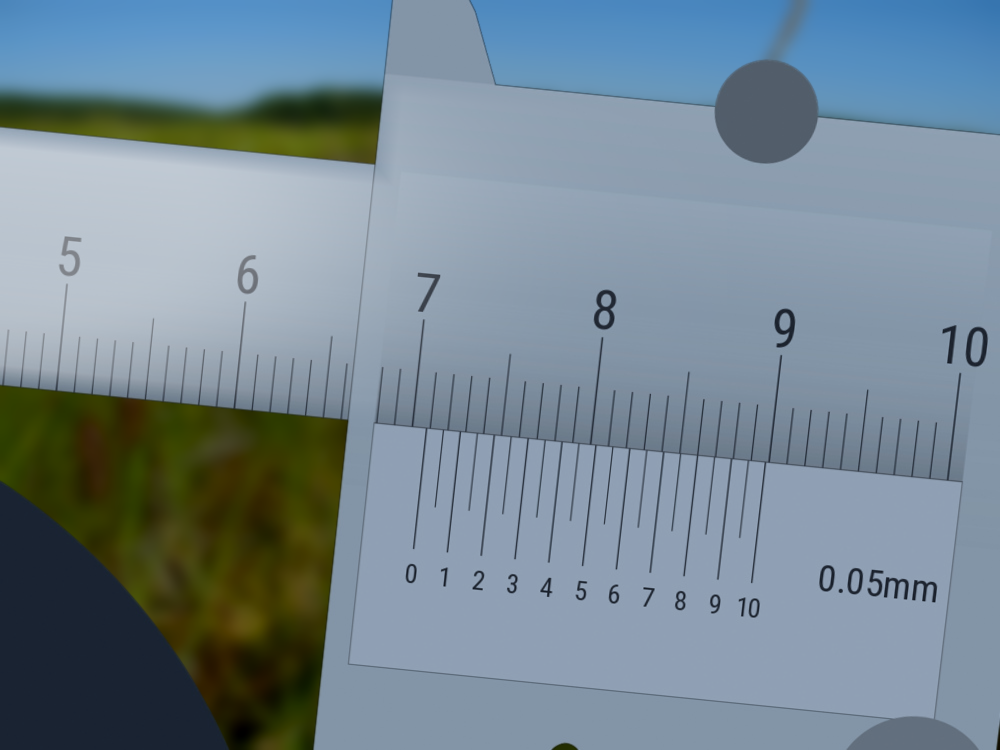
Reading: 70.8 mm
